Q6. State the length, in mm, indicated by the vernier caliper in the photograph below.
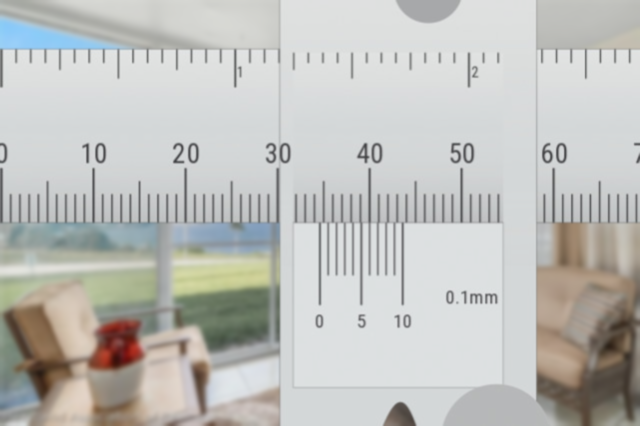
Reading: 34.6 mm
